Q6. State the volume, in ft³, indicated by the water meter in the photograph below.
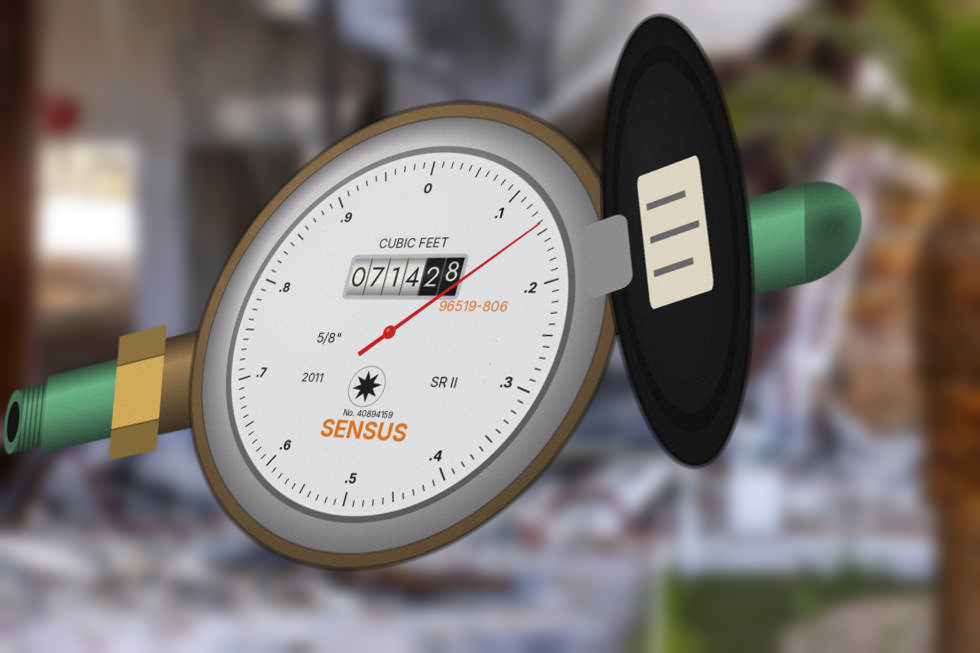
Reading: 71428.14 ft³
